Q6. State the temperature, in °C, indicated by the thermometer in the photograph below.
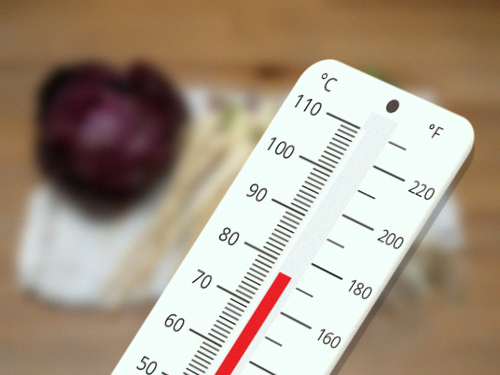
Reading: 78 °C
